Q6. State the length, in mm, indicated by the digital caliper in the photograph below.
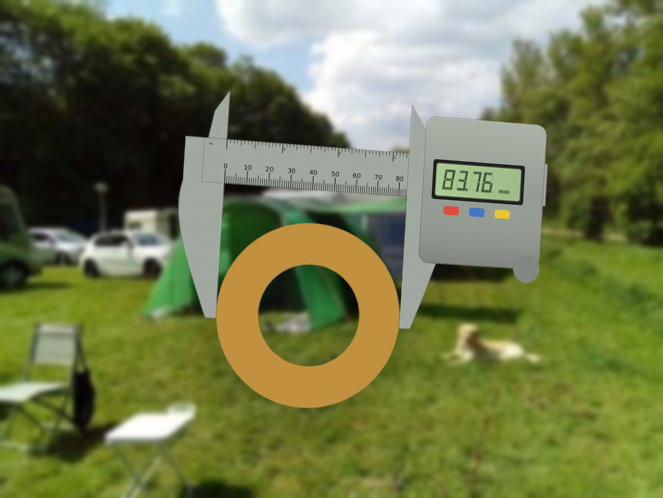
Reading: 83.76 mm
